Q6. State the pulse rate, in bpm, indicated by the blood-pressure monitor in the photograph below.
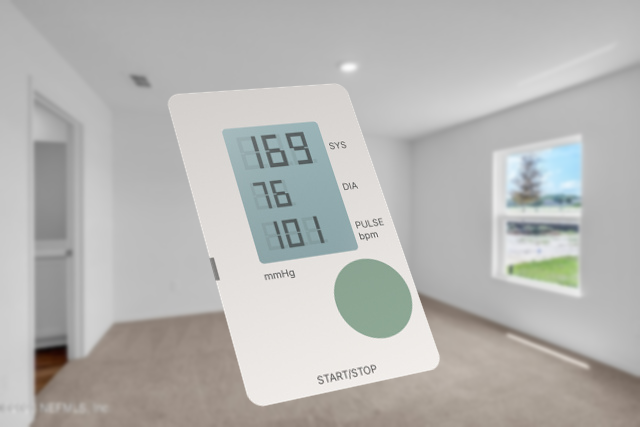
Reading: 101 bpm
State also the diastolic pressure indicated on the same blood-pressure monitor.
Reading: 76 mmHg
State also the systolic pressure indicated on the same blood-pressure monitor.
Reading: 169 mmHg
